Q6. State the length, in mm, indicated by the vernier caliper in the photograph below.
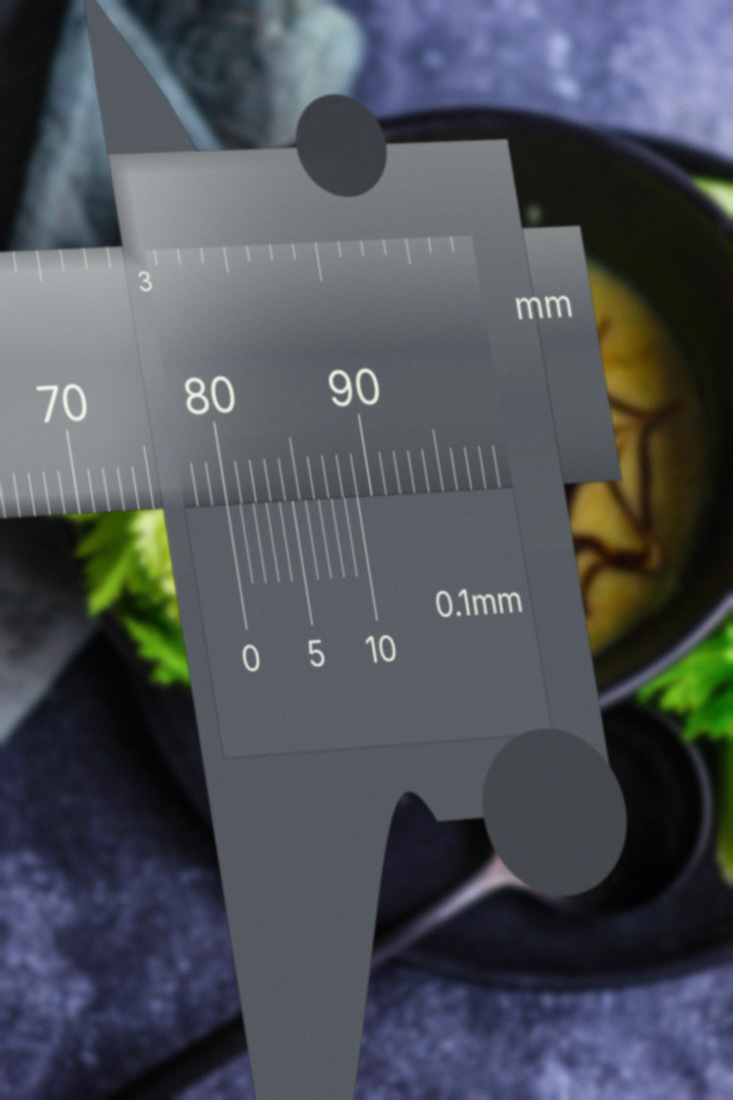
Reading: 80.0 mm
